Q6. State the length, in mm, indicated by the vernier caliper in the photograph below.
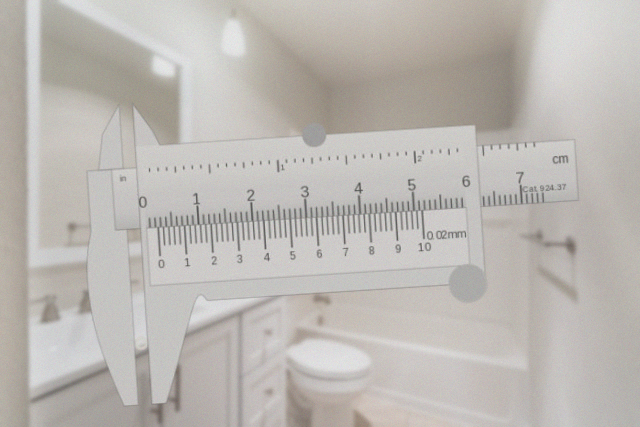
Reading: 2.5 mm
